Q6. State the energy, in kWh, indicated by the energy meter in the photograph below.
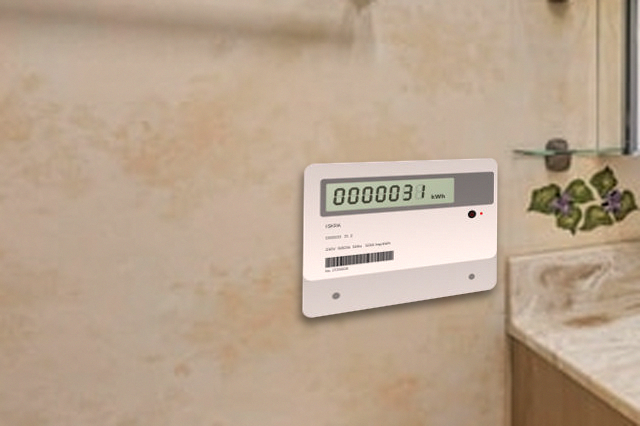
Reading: 31 kWh
